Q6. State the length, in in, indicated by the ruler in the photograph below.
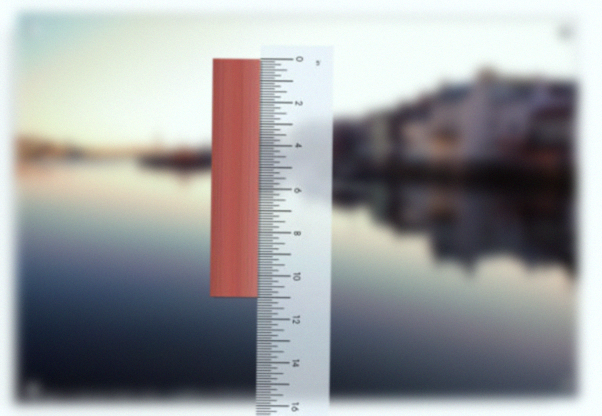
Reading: 11 in
